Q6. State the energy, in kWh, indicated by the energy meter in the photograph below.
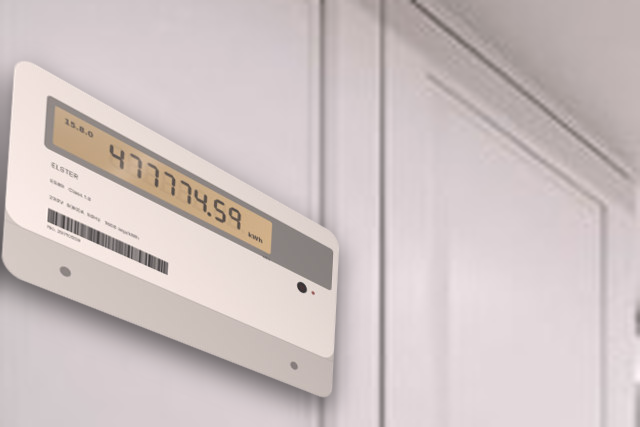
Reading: 477774.59 kWh
